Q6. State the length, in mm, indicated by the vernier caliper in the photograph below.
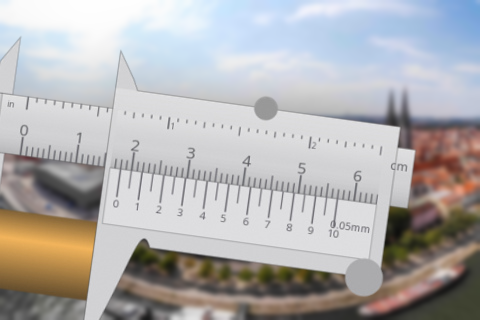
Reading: 18.0 mm
